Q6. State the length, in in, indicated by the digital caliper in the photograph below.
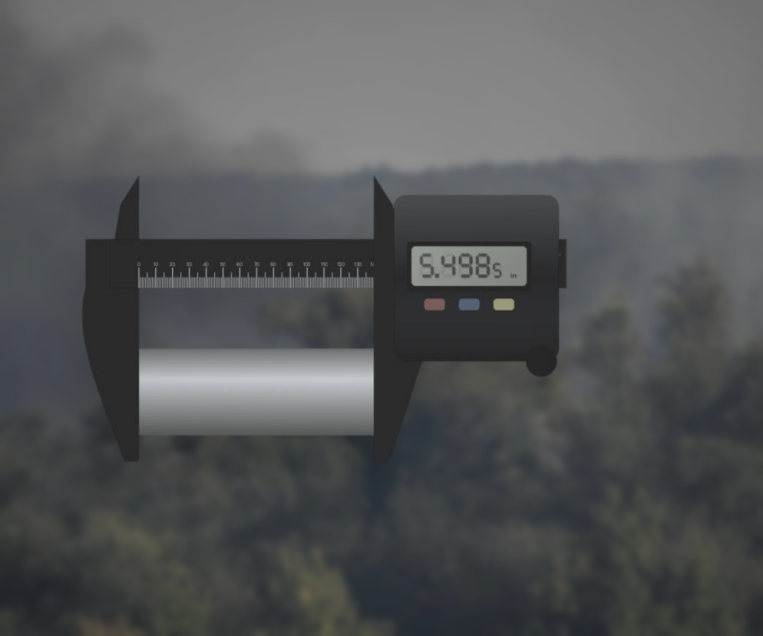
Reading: 5.4985 in
